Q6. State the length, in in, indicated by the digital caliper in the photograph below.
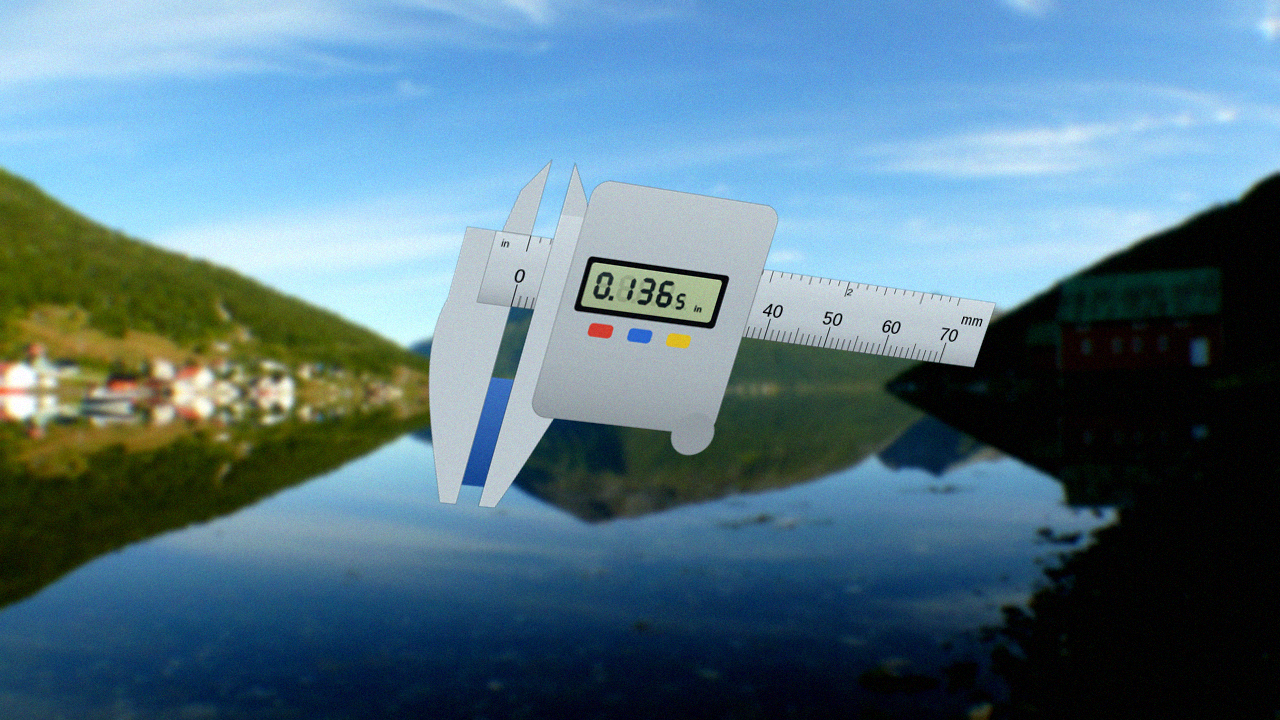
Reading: 0.1365 in
